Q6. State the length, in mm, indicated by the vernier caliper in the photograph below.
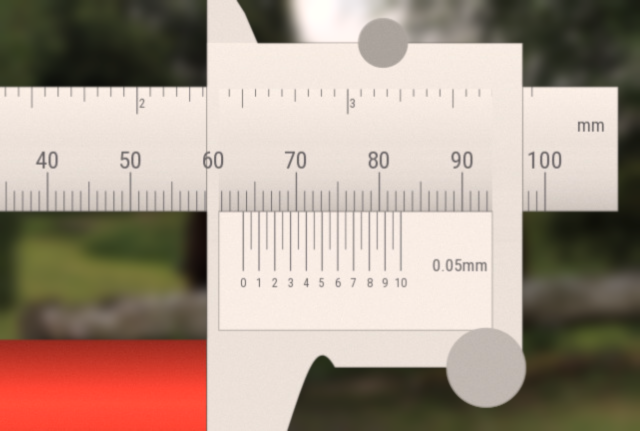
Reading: 63.6 mm
